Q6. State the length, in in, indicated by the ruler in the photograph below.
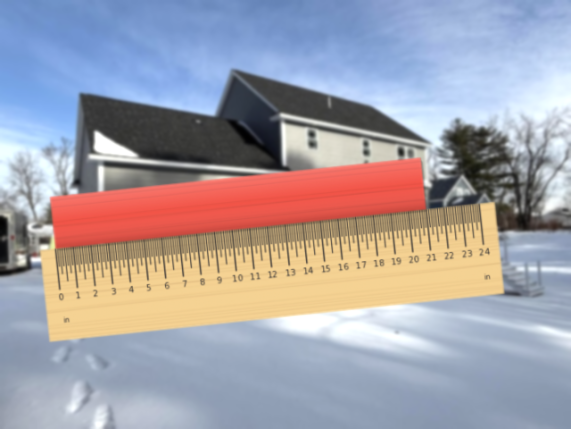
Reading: 21 in
